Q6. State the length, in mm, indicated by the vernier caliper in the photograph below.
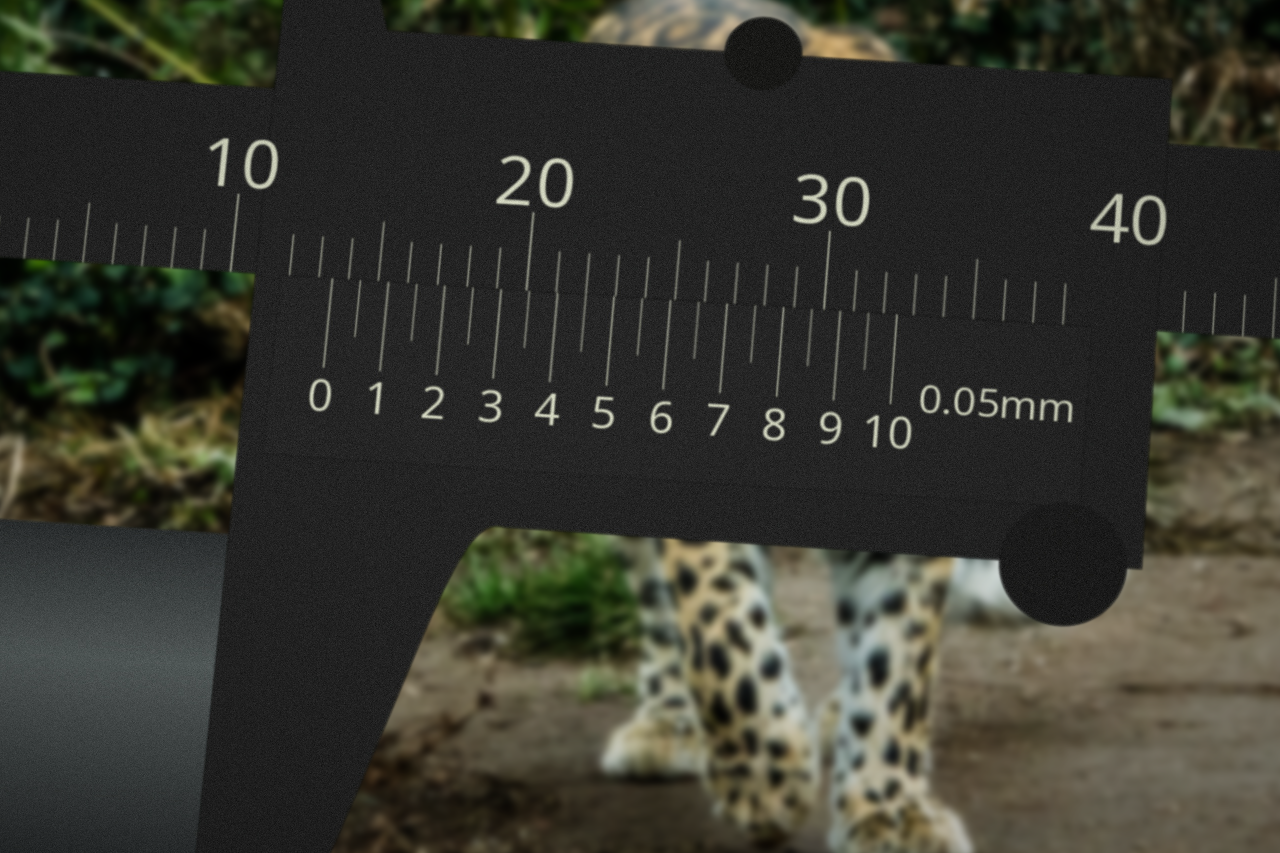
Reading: 13.45 mm
